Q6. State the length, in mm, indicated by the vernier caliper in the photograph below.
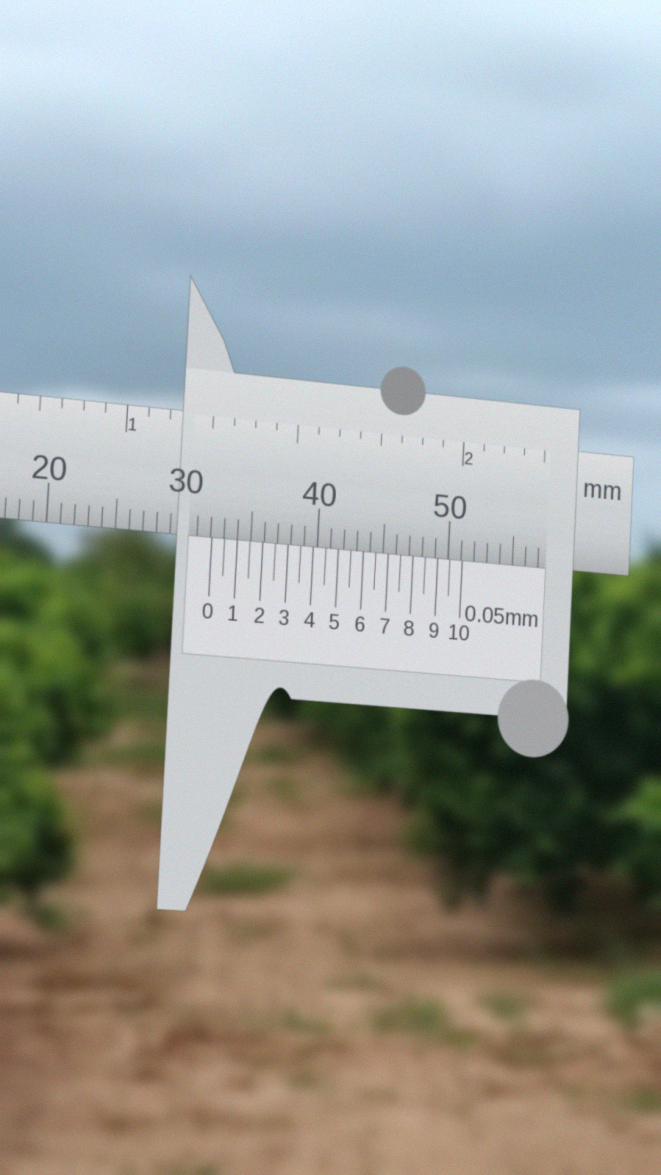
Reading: 32.1 mm
